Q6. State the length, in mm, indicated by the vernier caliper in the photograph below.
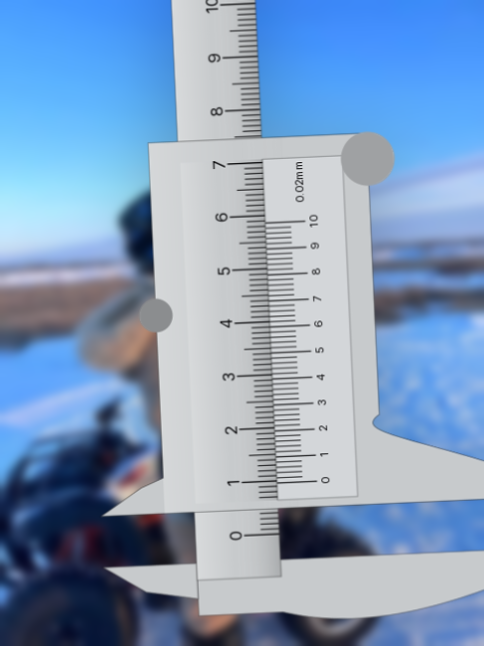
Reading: 9.6 mm
